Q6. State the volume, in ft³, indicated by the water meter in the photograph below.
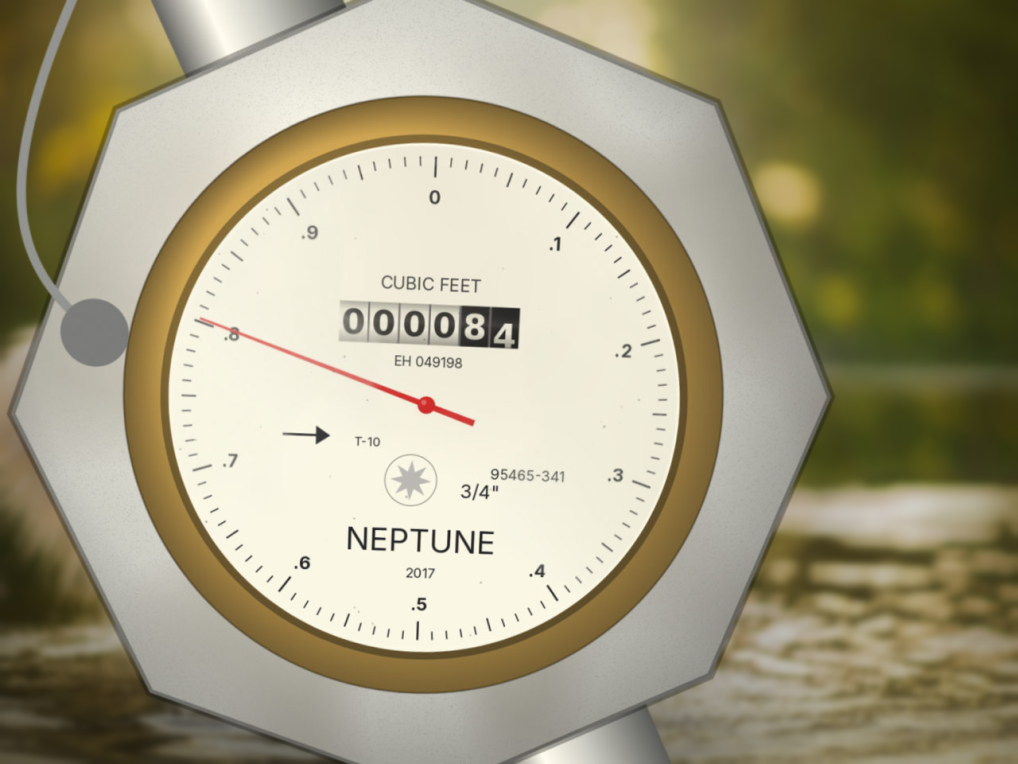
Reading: 83.80 ft³
